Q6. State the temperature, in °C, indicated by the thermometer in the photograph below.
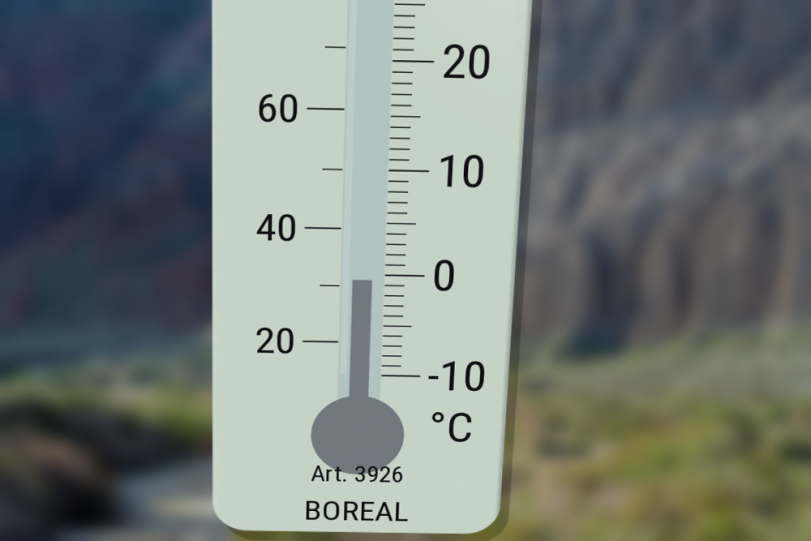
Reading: -0.5 °C
